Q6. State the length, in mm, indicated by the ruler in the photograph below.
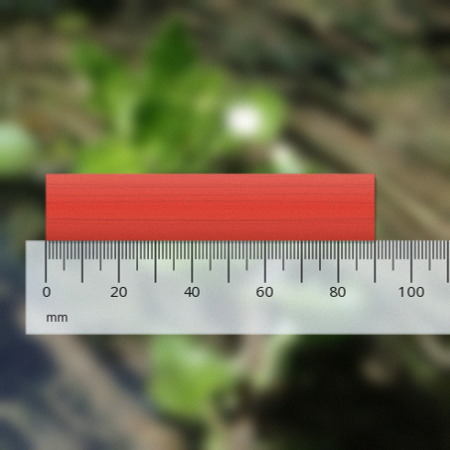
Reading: 90 mm
